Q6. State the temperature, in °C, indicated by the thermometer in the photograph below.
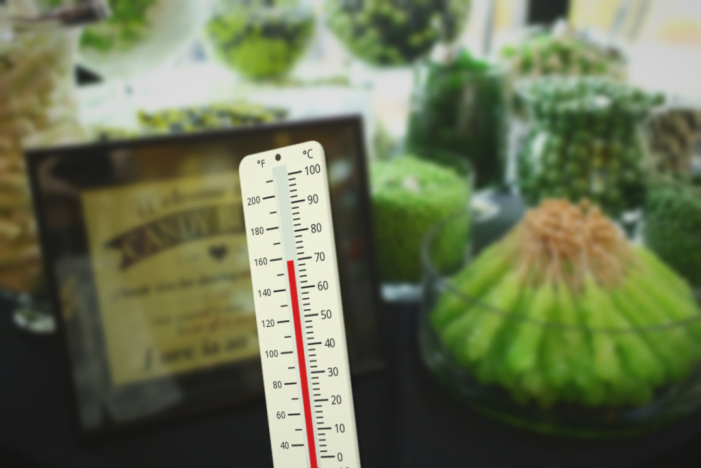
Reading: 70 °C
